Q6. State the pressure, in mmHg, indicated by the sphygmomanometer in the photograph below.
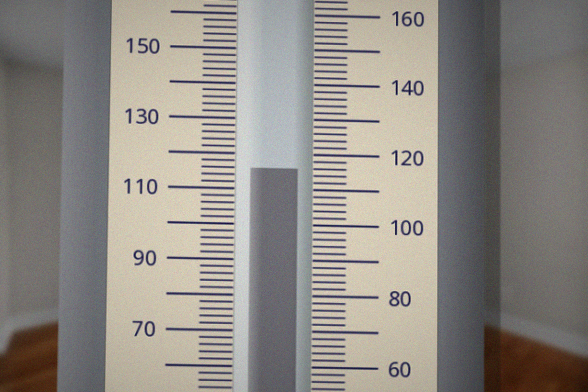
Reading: 116 mmHg
